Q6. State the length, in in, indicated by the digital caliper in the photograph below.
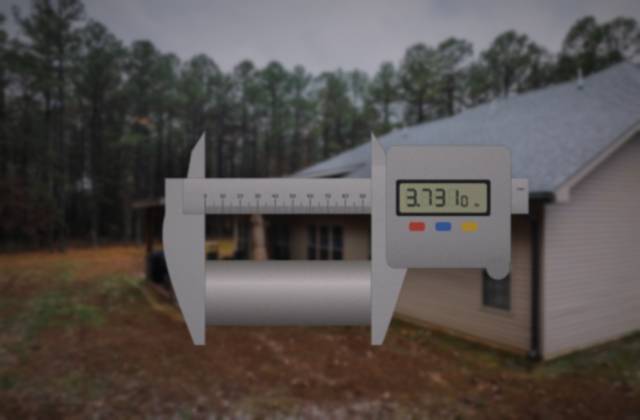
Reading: 3.7310 in
